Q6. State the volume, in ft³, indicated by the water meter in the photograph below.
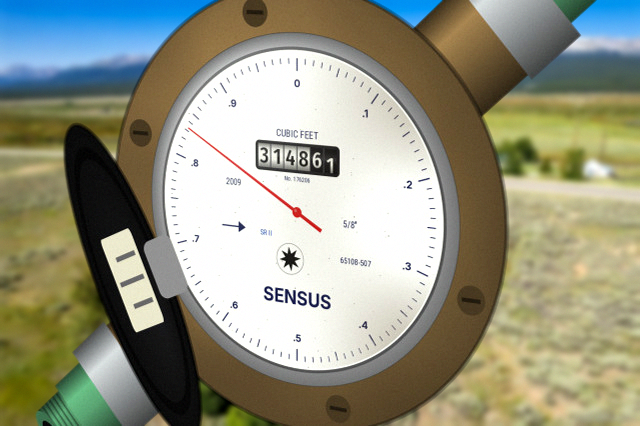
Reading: 314860.83 ft³
